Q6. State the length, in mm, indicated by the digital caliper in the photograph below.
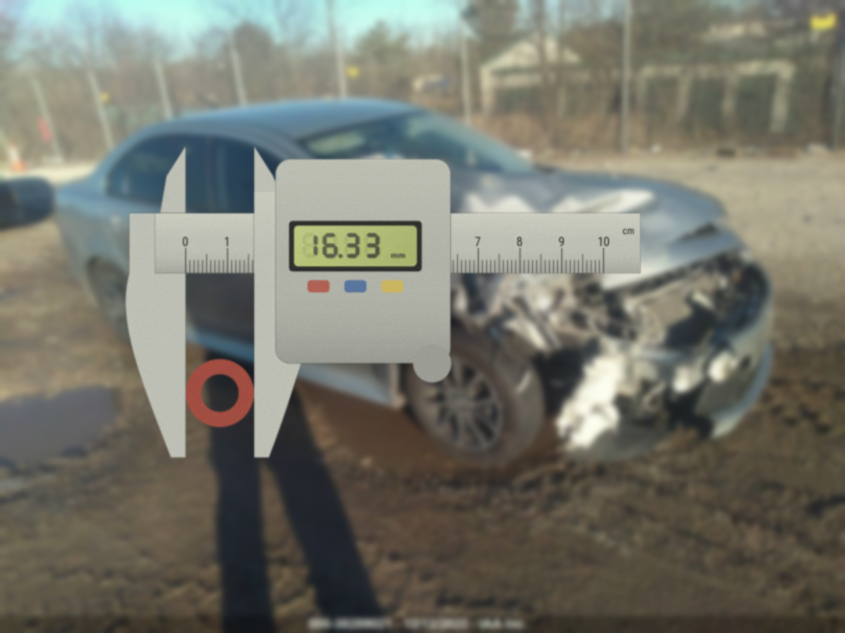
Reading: 16.33 mm
